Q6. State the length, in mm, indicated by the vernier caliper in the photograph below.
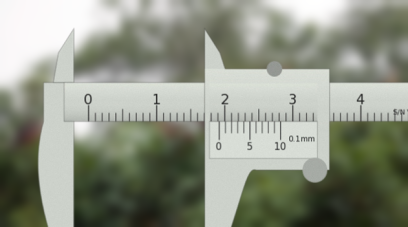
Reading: 19.2 mm
